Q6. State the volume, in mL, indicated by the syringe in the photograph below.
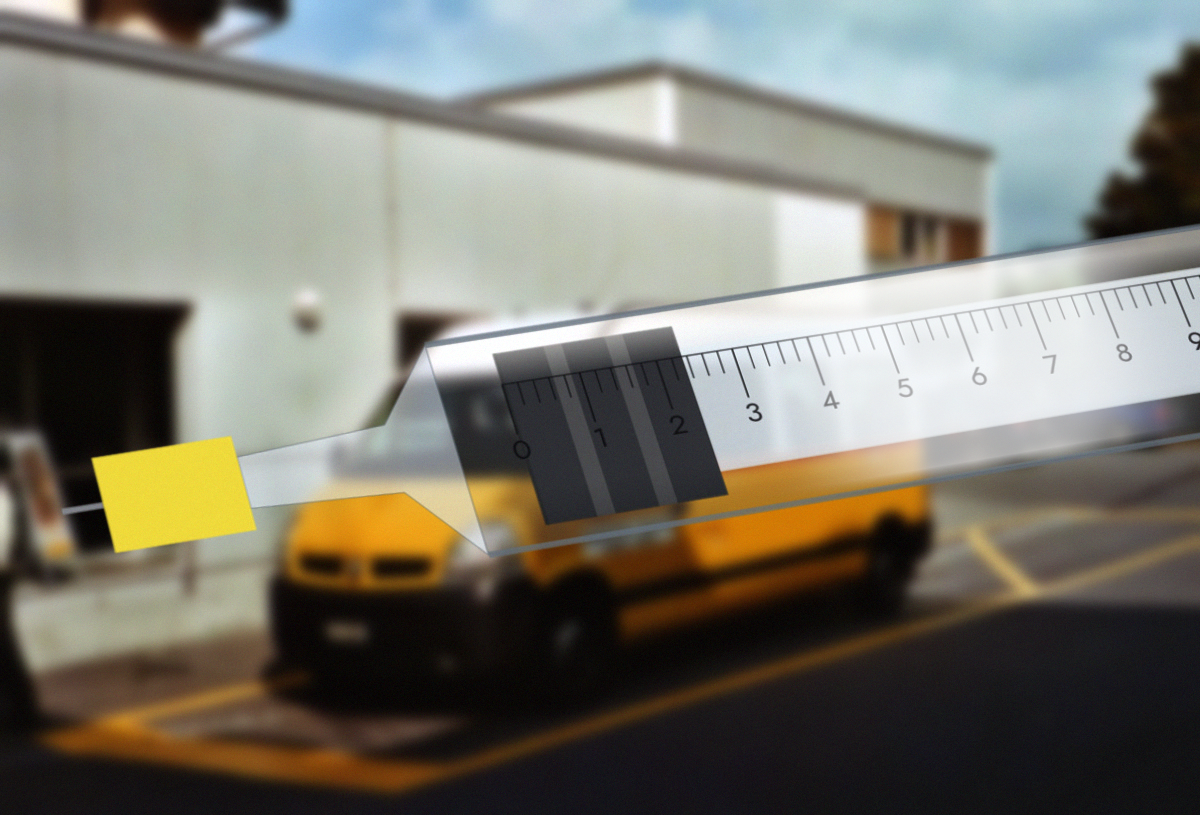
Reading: 0 mL
